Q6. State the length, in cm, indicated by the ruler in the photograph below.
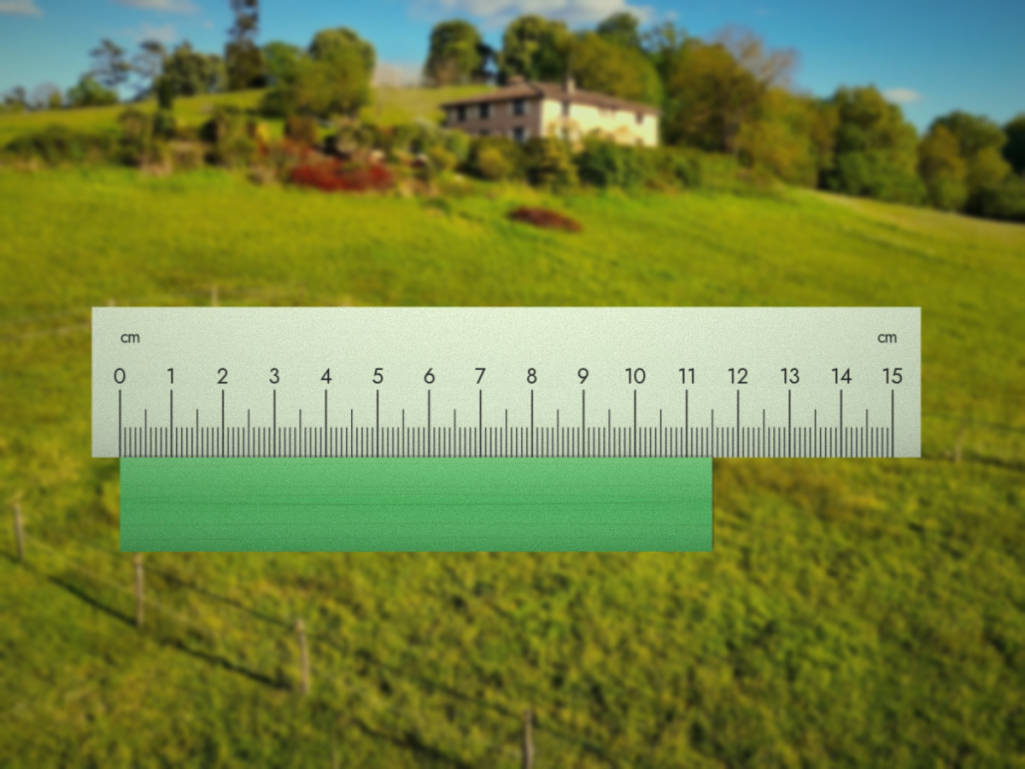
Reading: 11.5 cm
